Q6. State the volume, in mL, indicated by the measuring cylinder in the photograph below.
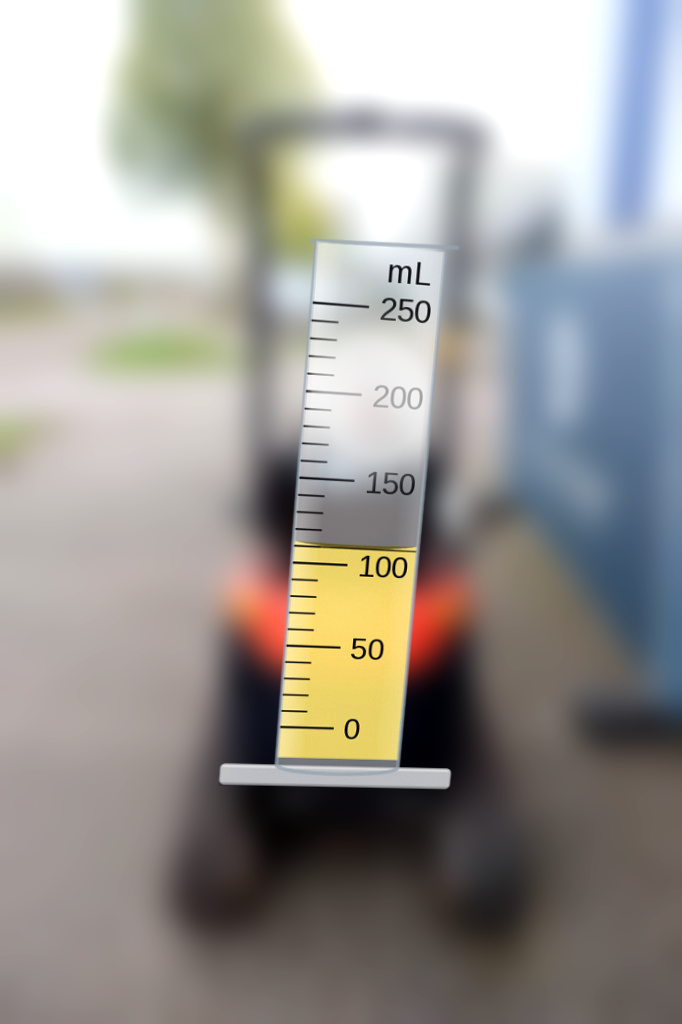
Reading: 110 mL
